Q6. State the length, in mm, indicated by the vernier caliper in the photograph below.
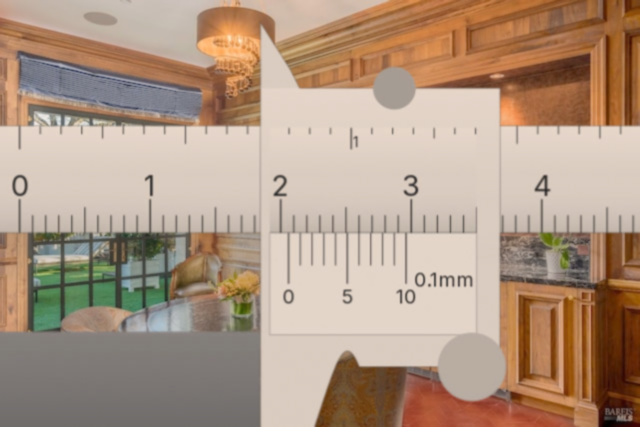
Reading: 20.6 mm
